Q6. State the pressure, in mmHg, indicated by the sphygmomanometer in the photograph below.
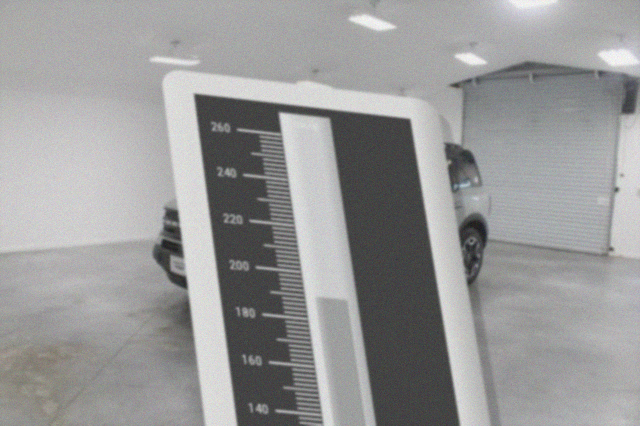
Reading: 190 mmHg
